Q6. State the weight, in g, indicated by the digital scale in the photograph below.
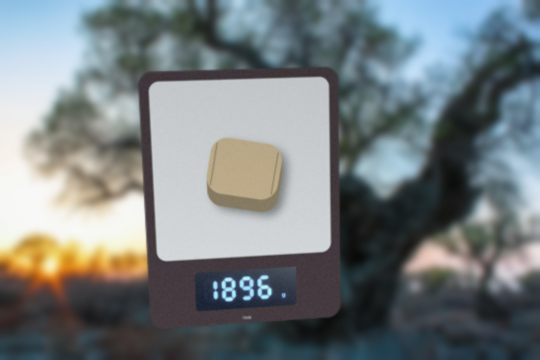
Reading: 1896 g
